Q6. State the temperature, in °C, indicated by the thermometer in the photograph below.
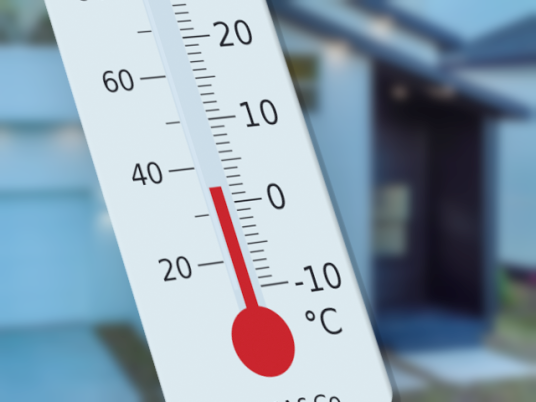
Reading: 2 °C
